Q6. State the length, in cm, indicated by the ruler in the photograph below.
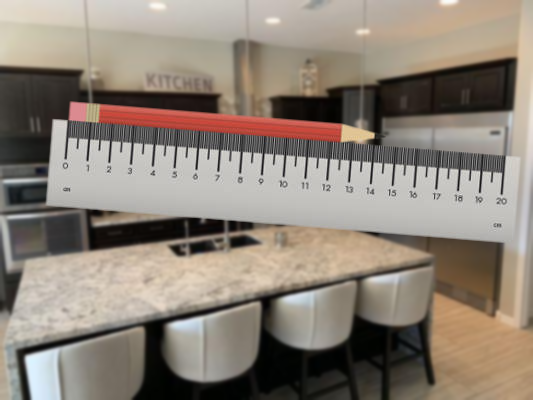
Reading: 14.5 cm
